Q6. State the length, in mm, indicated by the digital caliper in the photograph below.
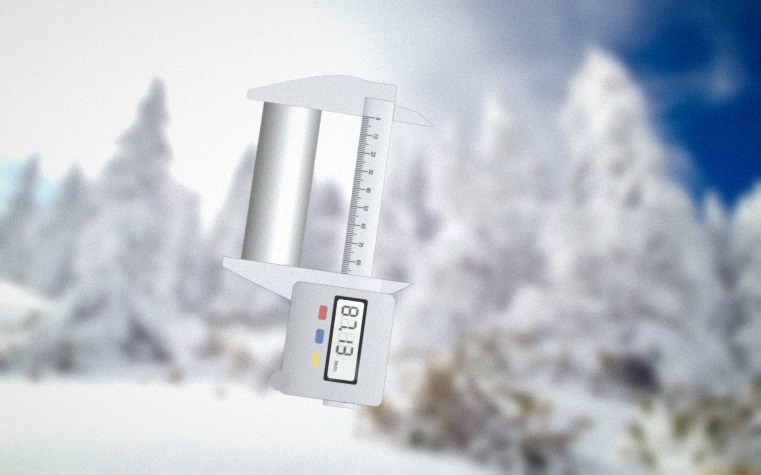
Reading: 87.13 mm
